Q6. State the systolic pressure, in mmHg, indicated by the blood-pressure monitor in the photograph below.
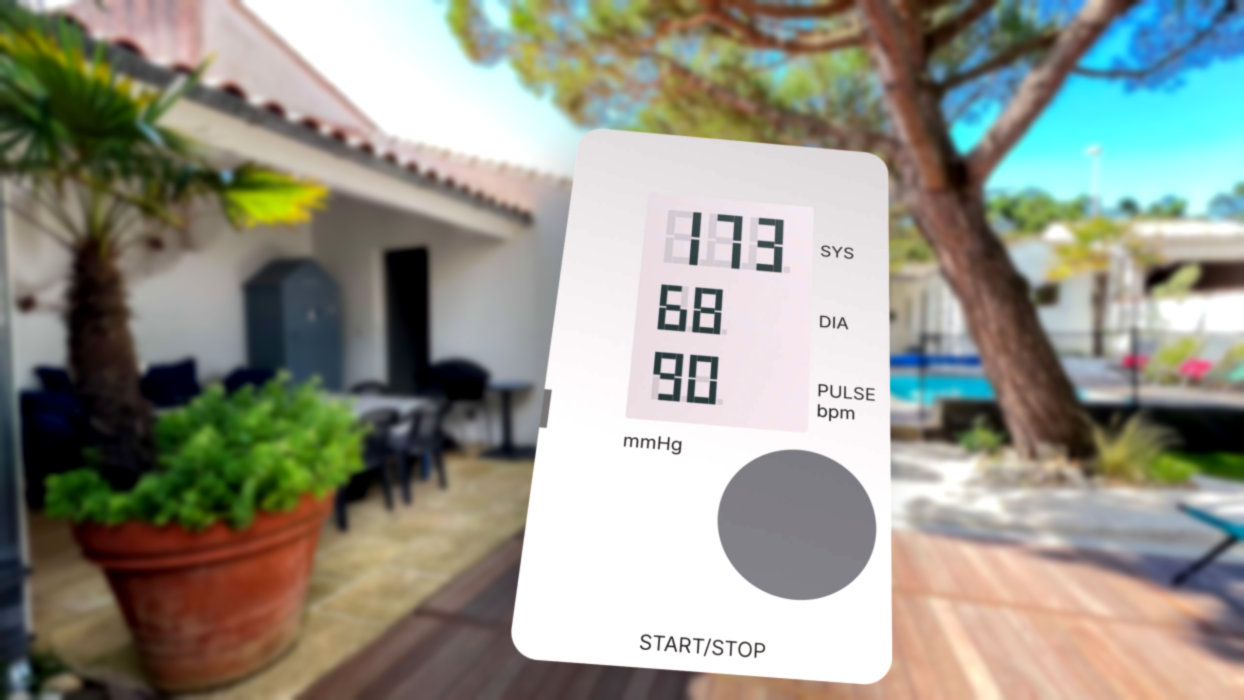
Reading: 173 mmHg
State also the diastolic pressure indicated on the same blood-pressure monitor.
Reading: 68 mmHg
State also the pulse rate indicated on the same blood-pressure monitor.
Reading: 90 bpm
